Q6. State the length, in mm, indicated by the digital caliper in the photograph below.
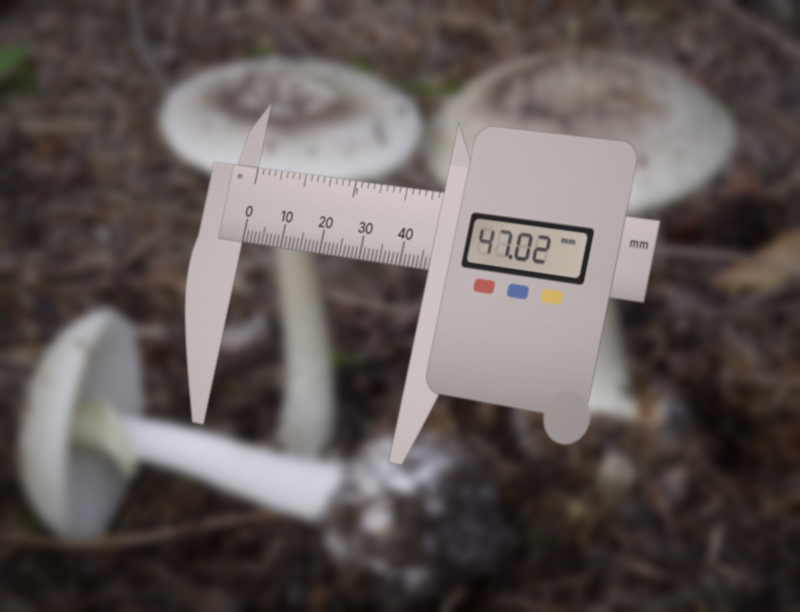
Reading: 47.02 mm
